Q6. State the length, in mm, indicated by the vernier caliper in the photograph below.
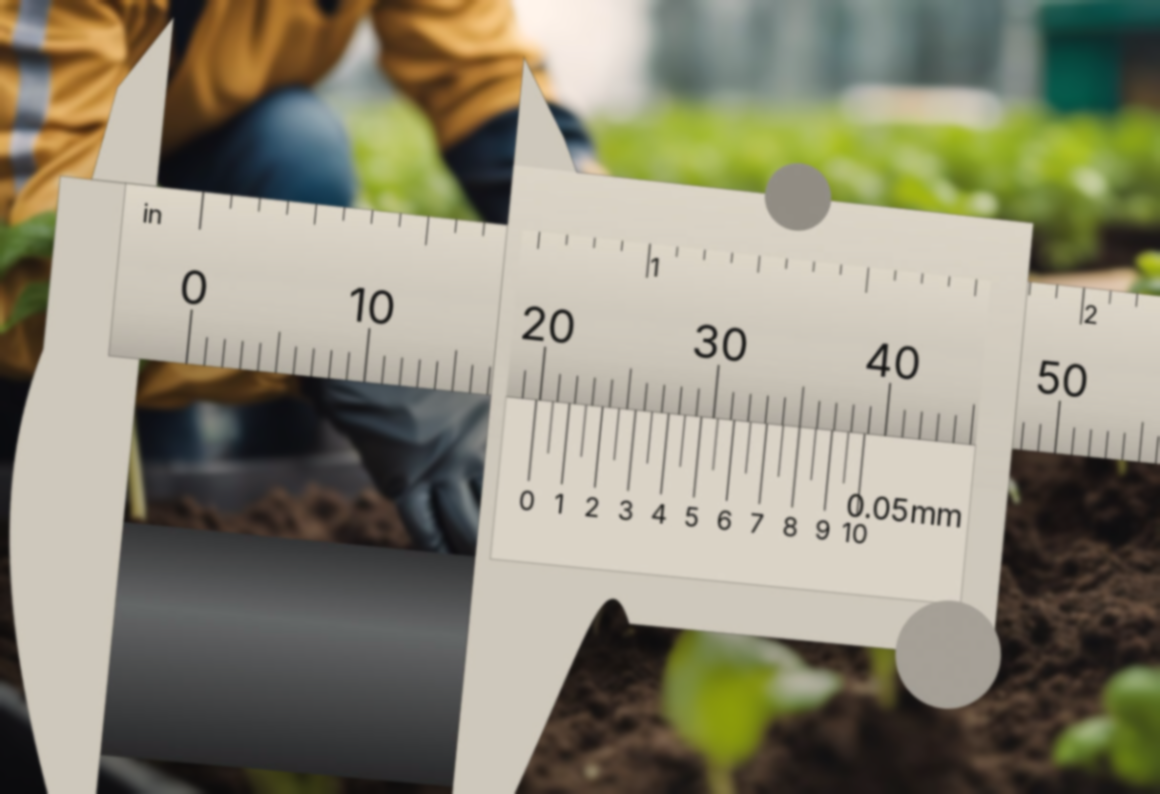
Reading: 19.8 mm
